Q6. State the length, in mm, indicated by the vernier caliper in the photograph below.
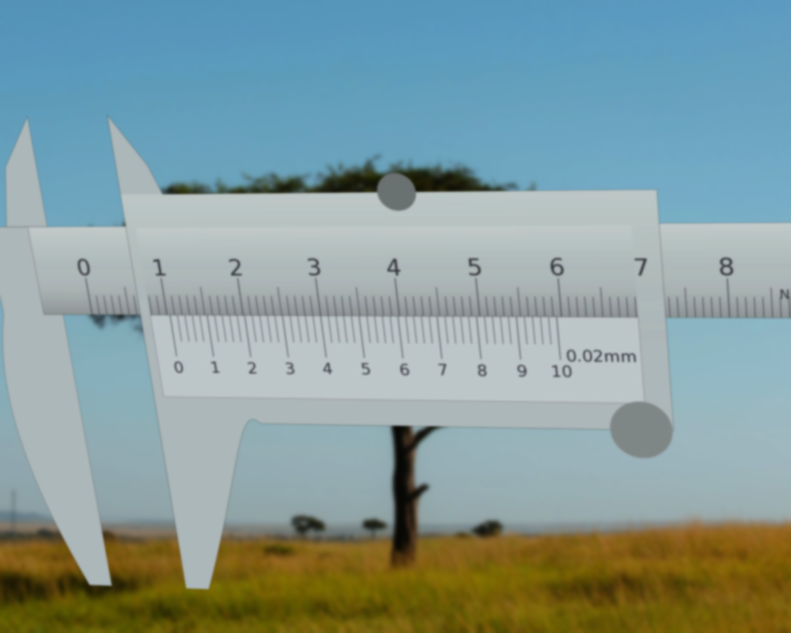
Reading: 10.4 mm
